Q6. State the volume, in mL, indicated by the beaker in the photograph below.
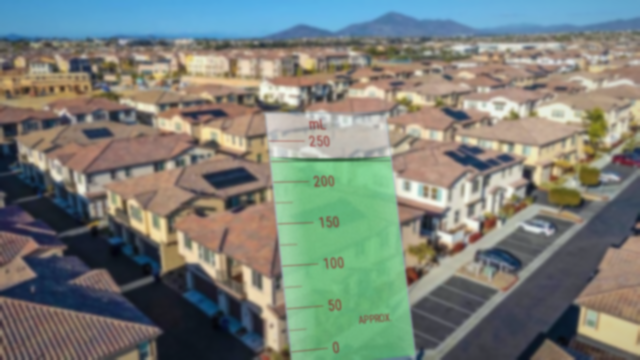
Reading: 225 mL
